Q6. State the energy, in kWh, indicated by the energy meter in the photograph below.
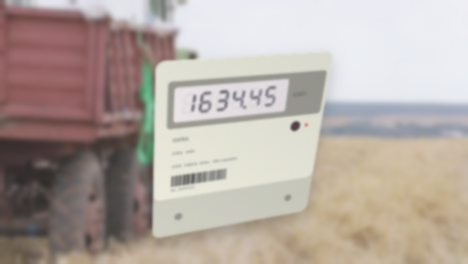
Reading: 1634.45 kWh
